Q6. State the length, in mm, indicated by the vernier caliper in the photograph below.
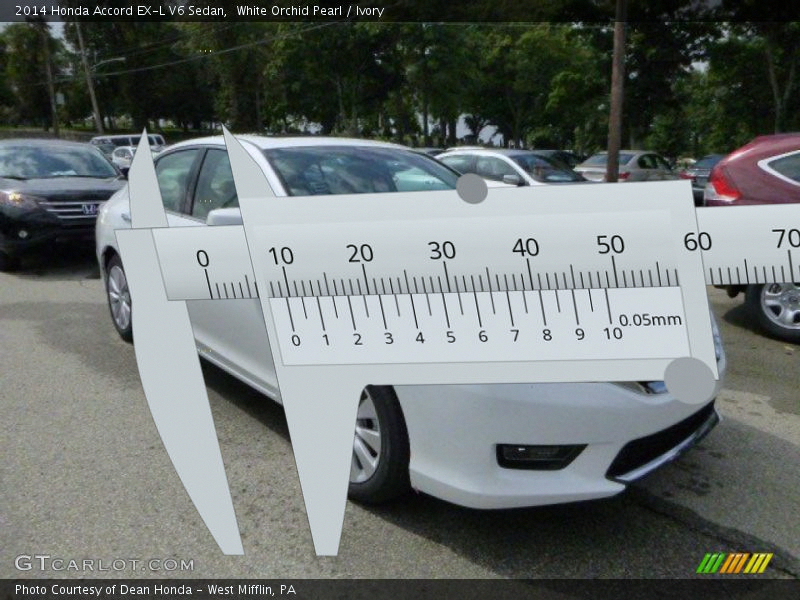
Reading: 9.6 mm
